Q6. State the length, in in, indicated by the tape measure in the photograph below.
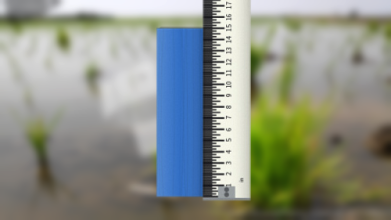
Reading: 15 in
